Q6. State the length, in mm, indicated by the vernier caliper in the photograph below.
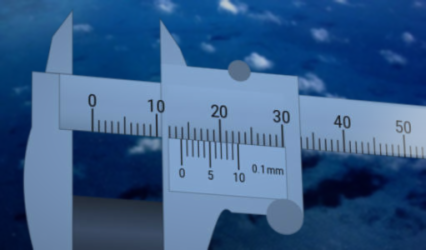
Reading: 13.8 mm
